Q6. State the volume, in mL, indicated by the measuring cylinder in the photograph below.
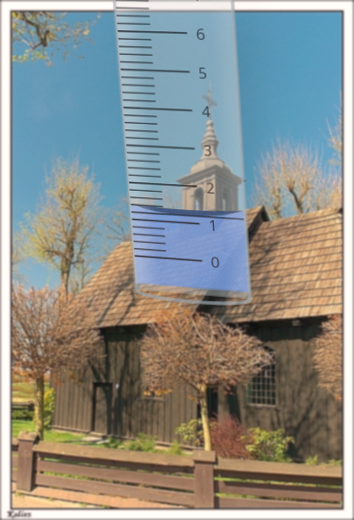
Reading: 1.2 mL
